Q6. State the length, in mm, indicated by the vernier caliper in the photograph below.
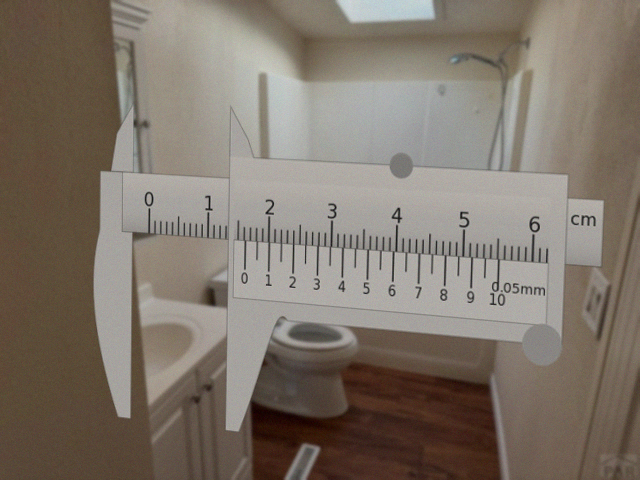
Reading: 16.2 mm
